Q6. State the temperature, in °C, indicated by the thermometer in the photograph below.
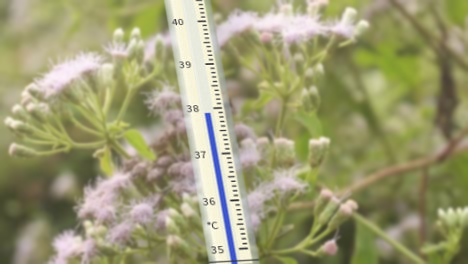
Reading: 37.9 °C
